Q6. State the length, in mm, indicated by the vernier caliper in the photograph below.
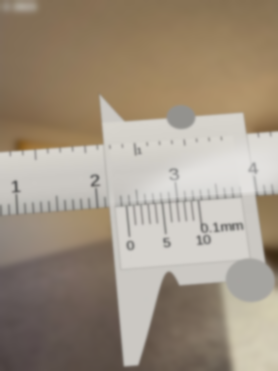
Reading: 23.6 mm
